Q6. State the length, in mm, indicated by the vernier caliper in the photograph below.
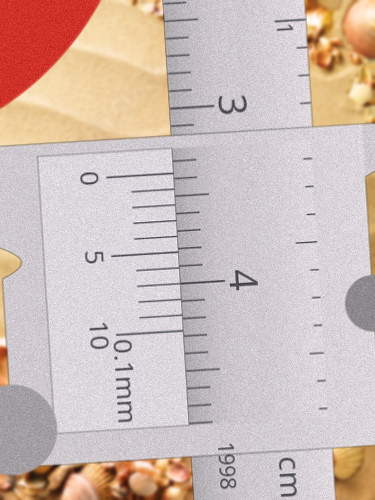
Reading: 33.7 mm
